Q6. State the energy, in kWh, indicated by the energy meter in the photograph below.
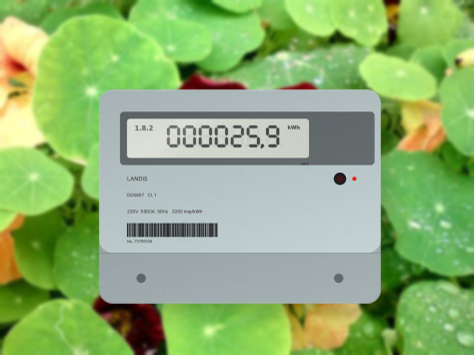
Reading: 25.9 kWh
